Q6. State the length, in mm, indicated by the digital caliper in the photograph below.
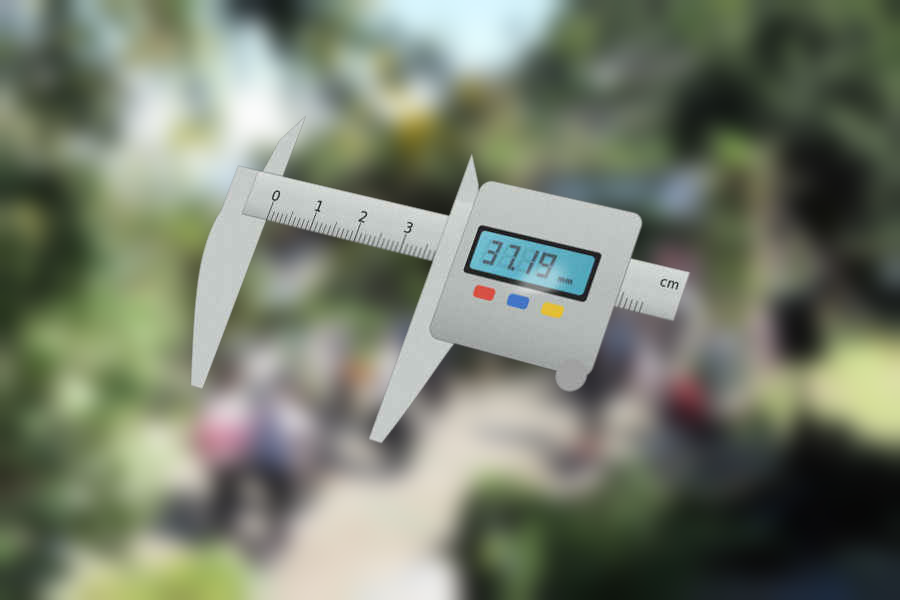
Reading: 37.19 mm
